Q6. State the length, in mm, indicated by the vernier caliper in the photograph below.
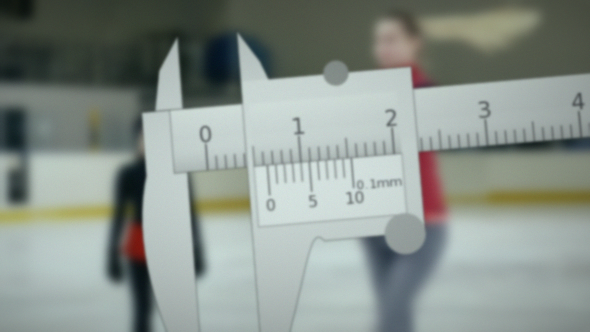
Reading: 6.4 mm
